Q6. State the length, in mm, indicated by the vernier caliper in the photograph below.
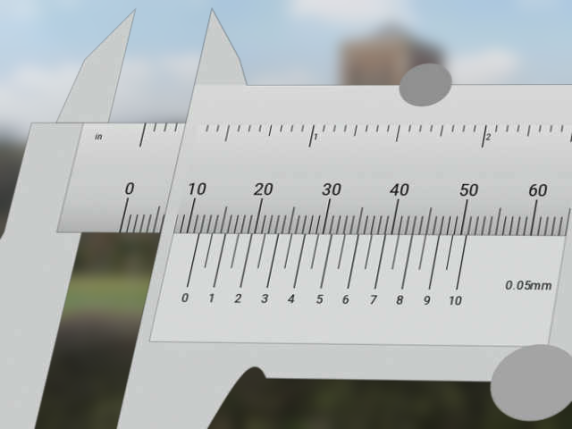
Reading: 11.8 mm
